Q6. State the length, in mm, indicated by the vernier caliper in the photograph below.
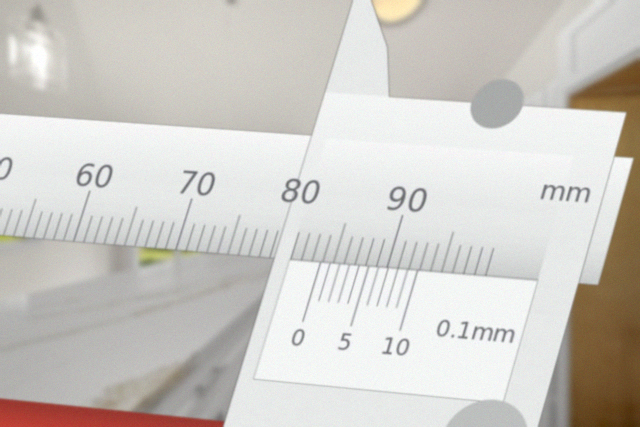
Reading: 83.8 mm
